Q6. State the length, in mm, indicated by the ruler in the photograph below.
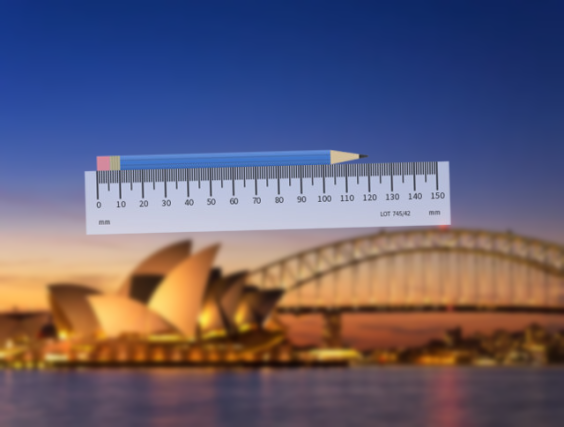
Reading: 120 mm
